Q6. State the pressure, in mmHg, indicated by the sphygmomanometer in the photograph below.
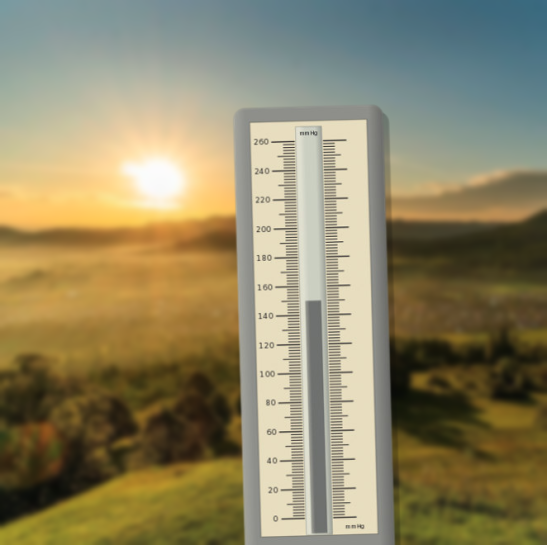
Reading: 150 mmHg
